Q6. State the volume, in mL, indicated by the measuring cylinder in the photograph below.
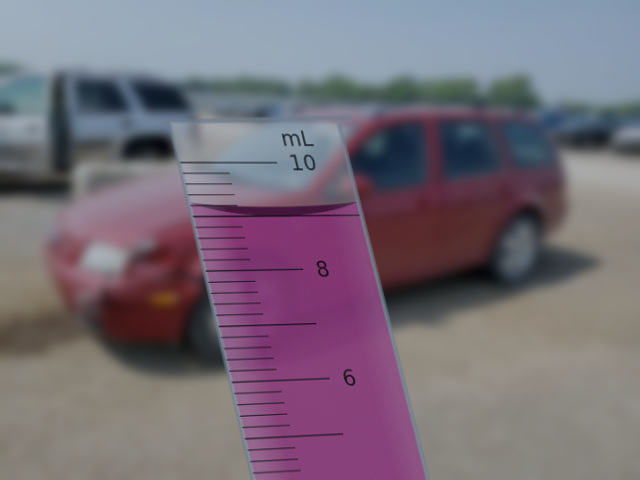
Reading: 9 mL
